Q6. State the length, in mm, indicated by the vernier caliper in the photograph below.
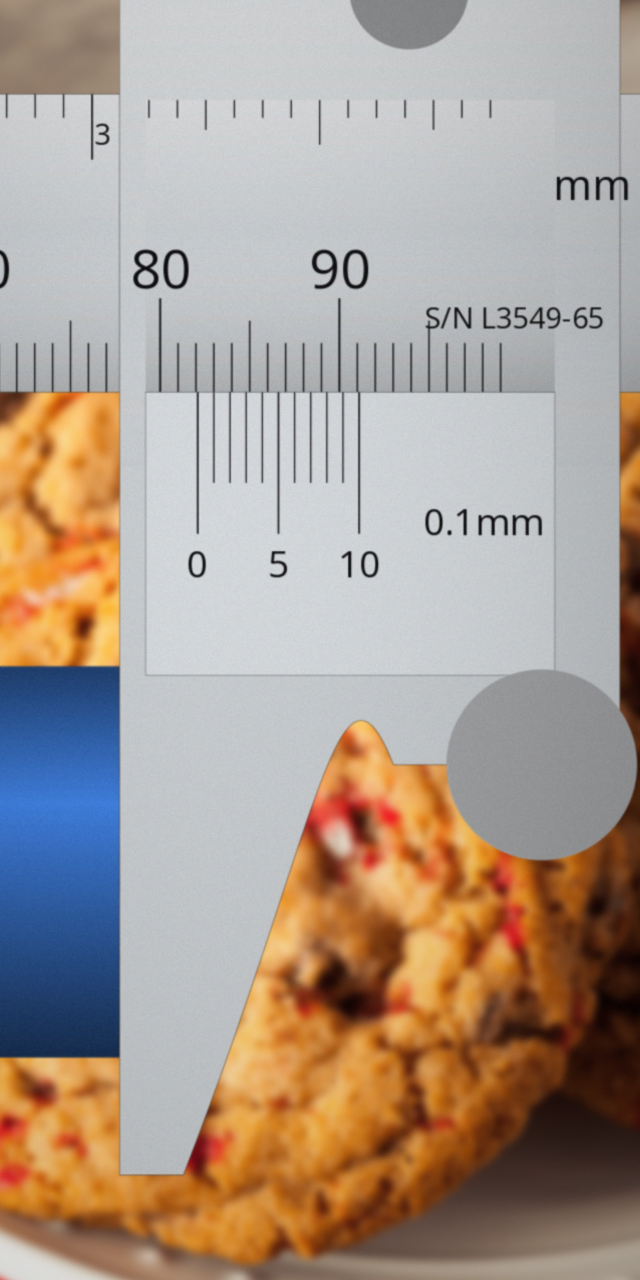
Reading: 82.1 mm
